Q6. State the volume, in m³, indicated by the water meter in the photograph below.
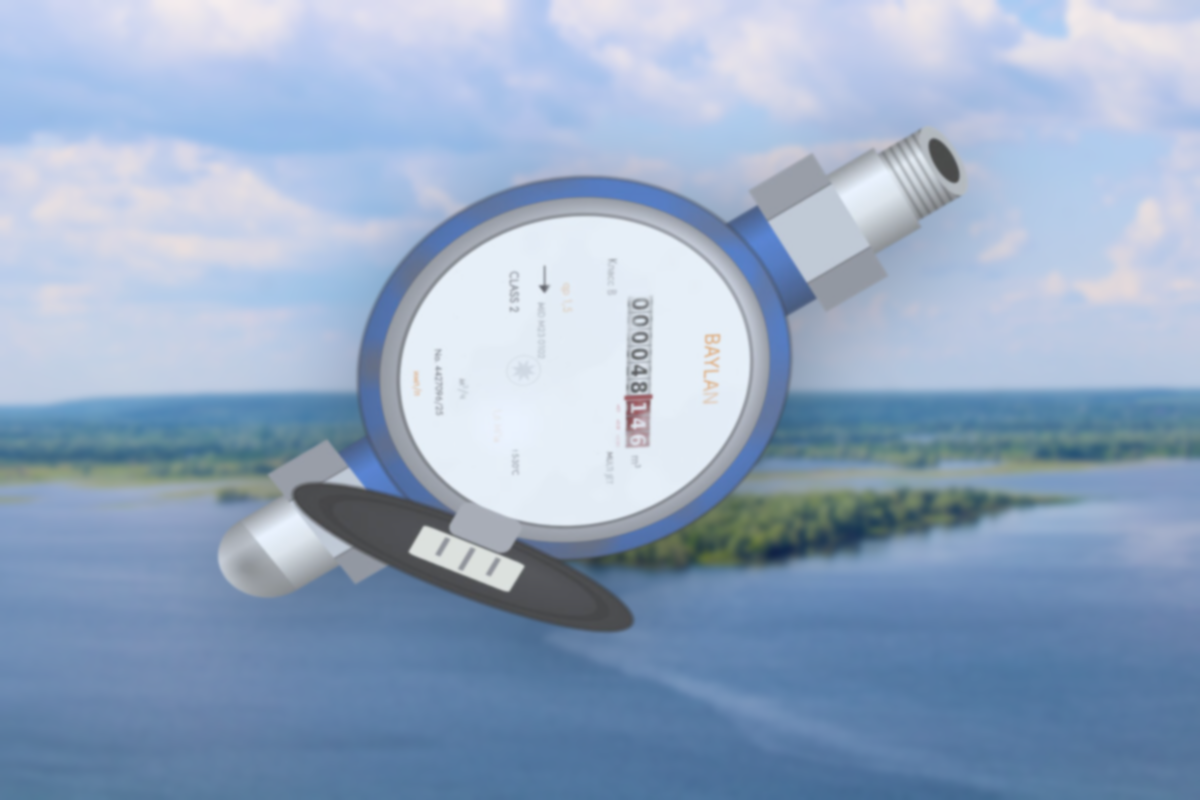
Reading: 48.146 m³
